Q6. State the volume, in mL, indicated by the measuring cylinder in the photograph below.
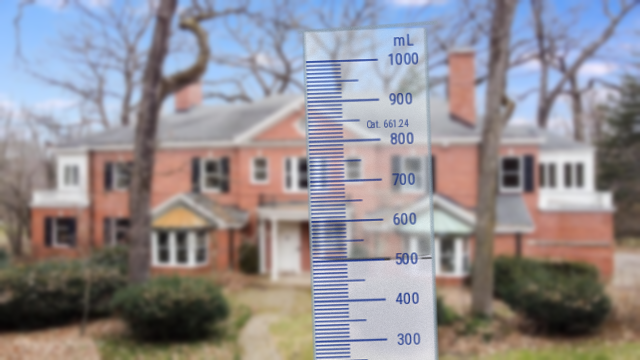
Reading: 500 mL
